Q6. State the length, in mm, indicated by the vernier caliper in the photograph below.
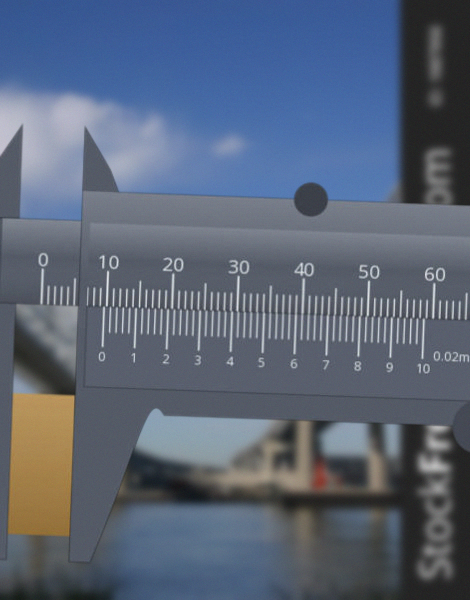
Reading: 9.6 mm
